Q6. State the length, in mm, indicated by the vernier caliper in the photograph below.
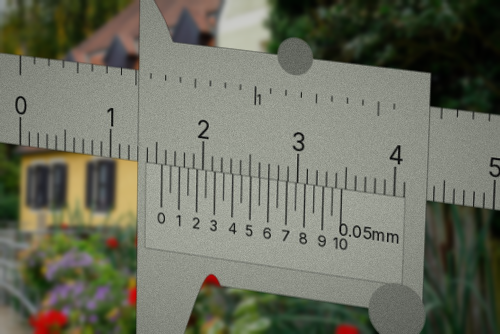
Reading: 15.6 mm
